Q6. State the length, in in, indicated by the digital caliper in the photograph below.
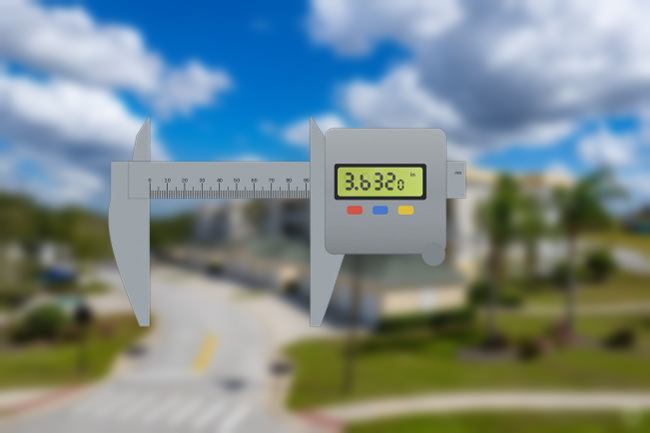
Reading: 3.6320 in
